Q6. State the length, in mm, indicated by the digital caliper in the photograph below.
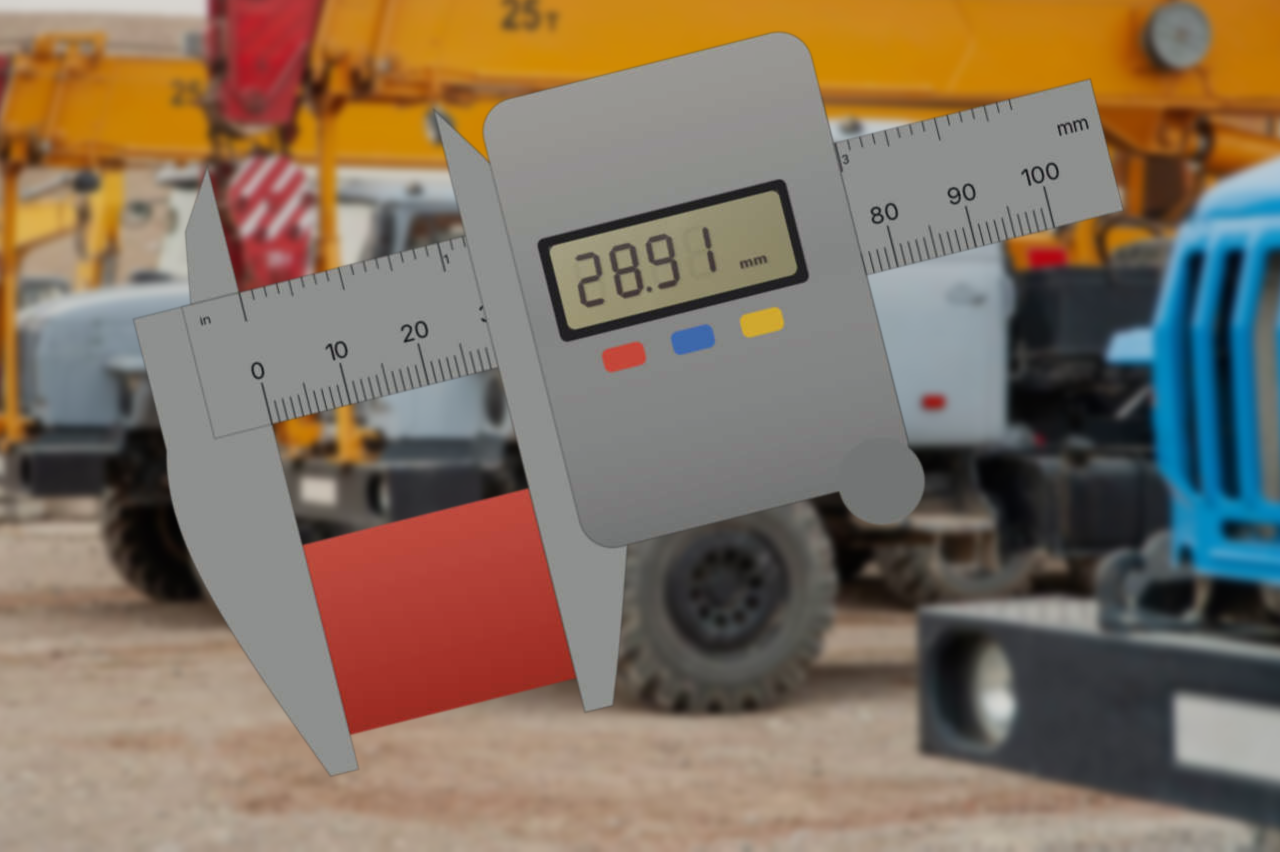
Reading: 28.91 mm
